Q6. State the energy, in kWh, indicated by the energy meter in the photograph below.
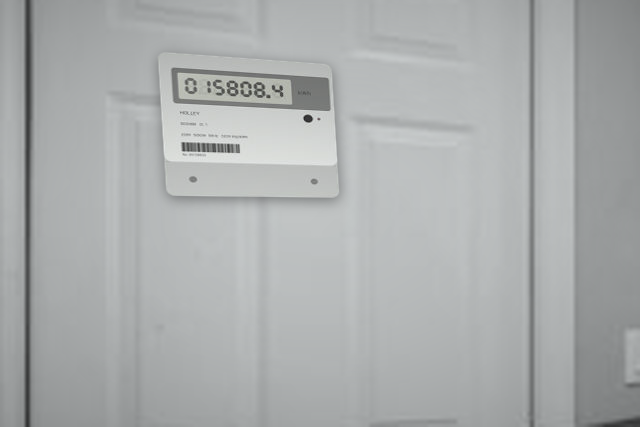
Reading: 15808.4 kWh
